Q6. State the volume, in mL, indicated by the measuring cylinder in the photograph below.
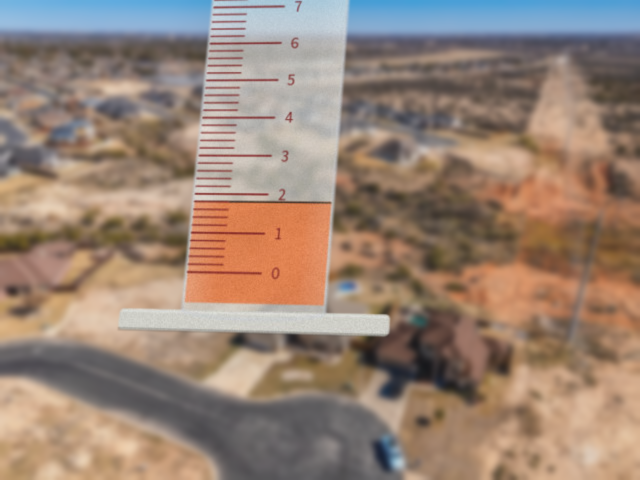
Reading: 1.8 mL
